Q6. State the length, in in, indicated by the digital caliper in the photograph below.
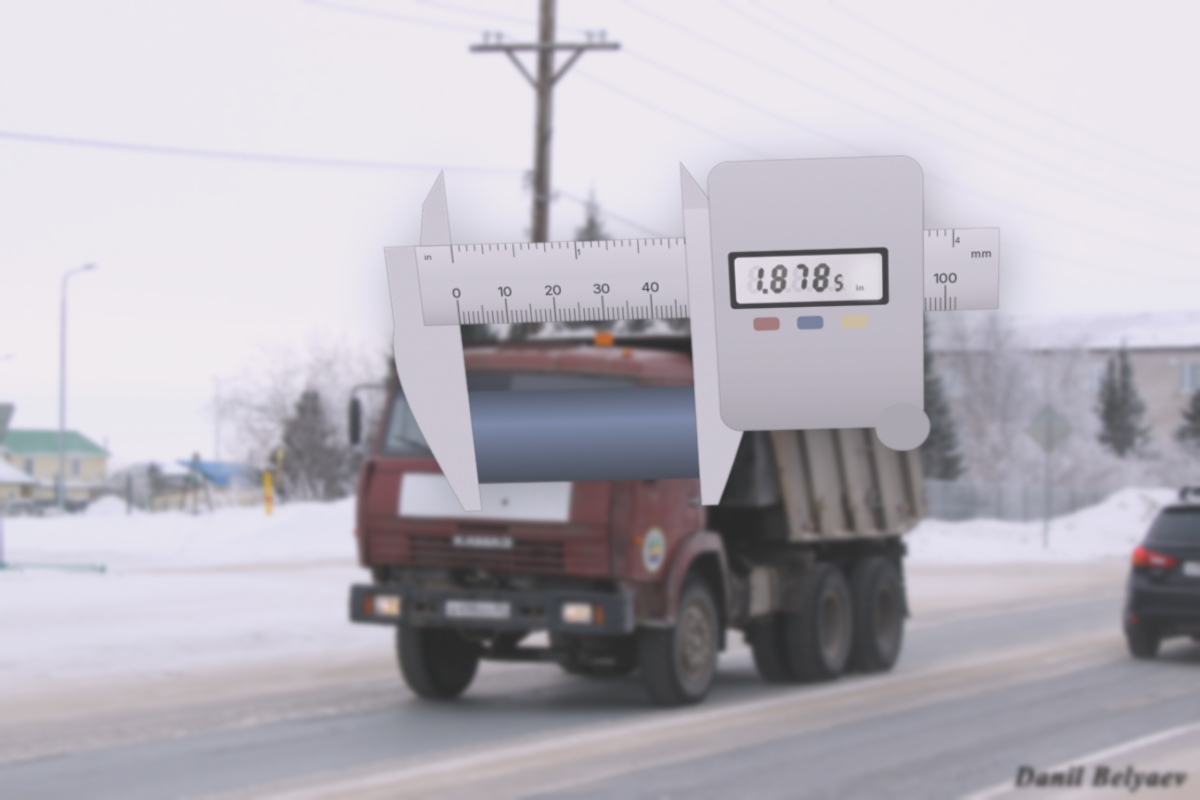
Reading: 1.8785 in
